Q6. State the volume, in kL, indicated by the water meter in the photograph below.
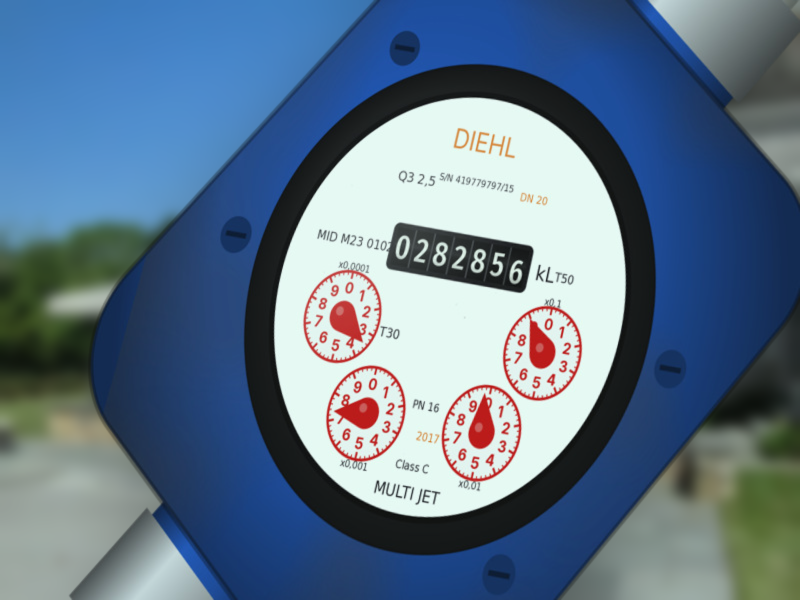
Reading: 282855.8973 kL
